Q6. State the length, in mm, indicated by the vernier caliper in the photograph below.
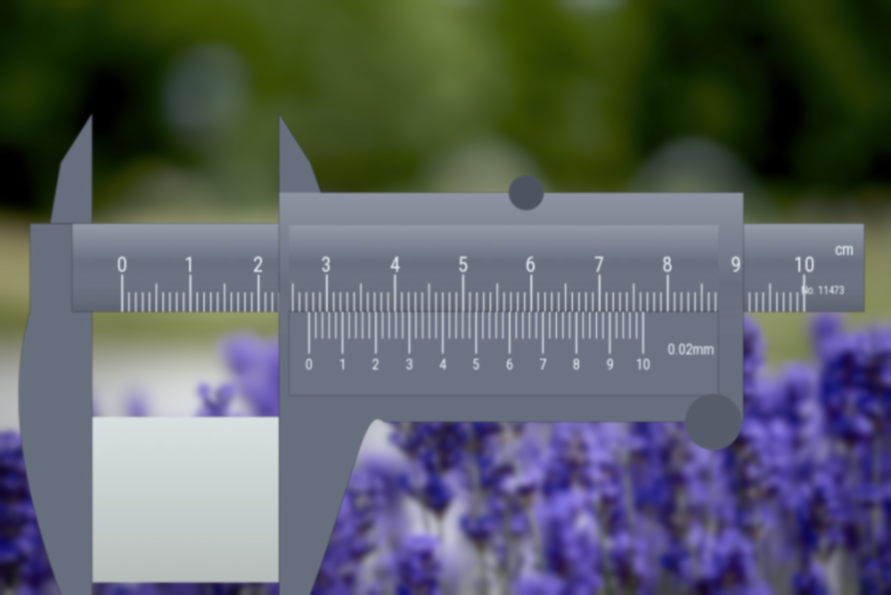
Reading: 27.4 mm
